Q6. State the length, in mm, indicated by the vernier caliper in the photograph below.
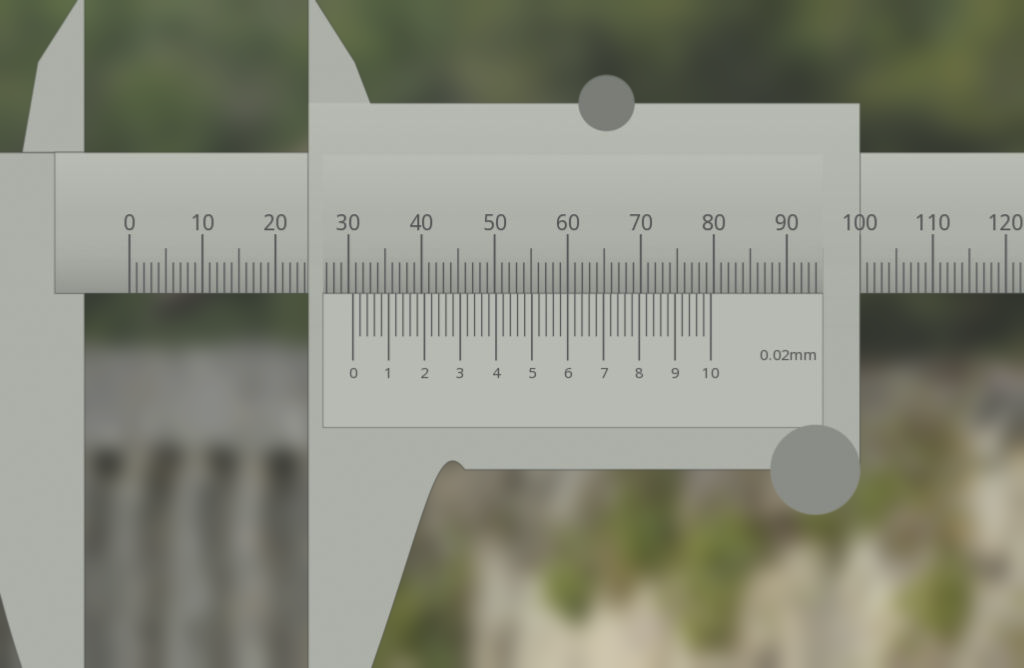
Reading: 30.6 mm
